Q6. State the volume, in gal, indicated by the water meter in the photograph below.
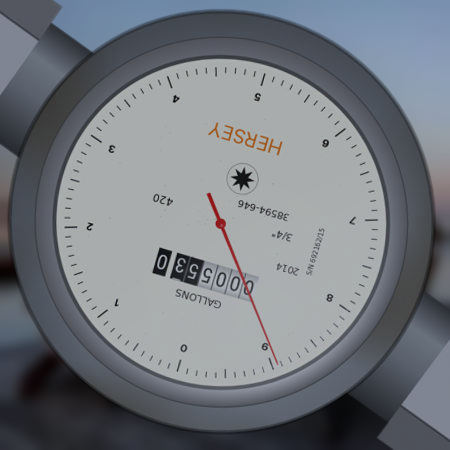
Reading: 5528.9 gal
